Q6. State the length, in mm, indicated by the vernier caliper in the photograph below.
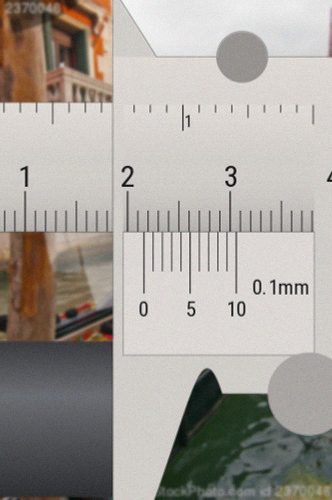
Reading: 21.6 mm
